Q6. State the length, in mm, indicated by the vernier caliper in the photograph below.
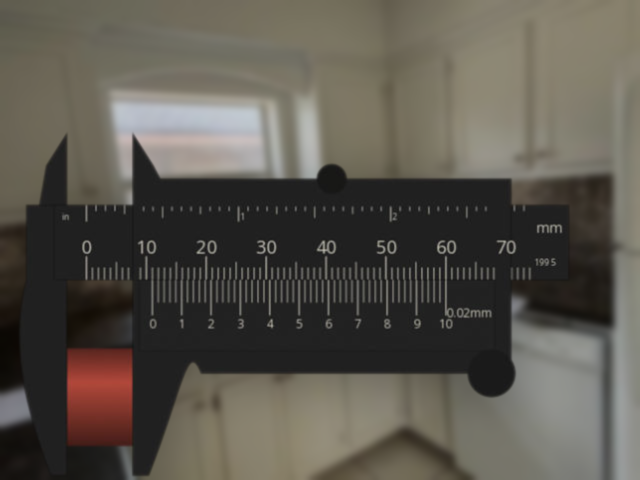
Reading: 11.0 mm
